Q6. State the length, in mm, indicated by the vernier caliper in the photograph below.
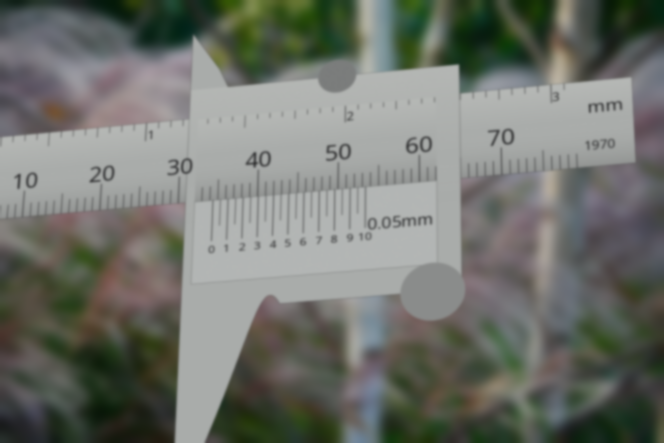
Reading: 34.4 mm
